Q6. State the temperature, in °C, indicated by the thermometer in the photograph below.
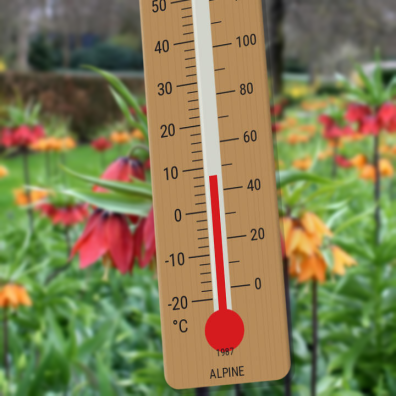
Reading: 8 °C
